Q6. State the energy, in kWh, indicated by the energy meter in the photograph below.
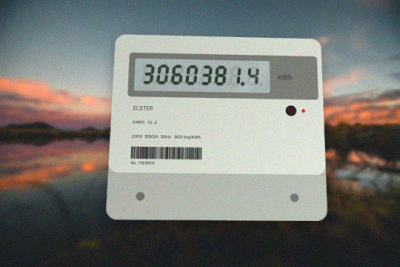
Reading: 3060381.4 kWh
